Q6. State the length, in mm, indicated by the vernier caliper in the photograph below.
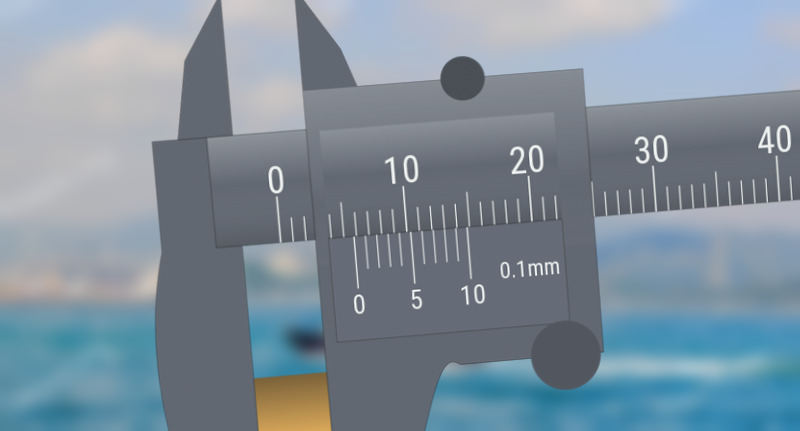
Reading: 5.8 mm
